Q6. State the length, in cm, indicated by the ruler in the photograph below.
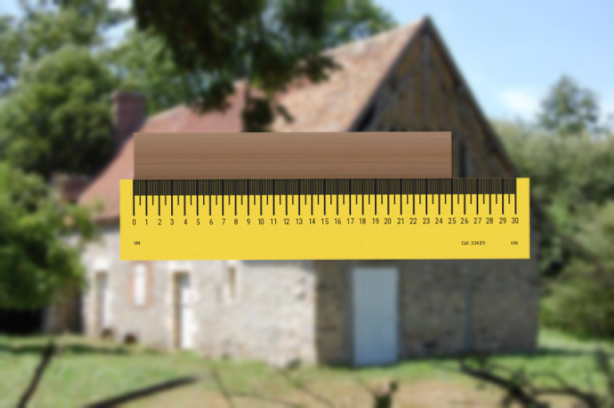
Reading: 25 cm
